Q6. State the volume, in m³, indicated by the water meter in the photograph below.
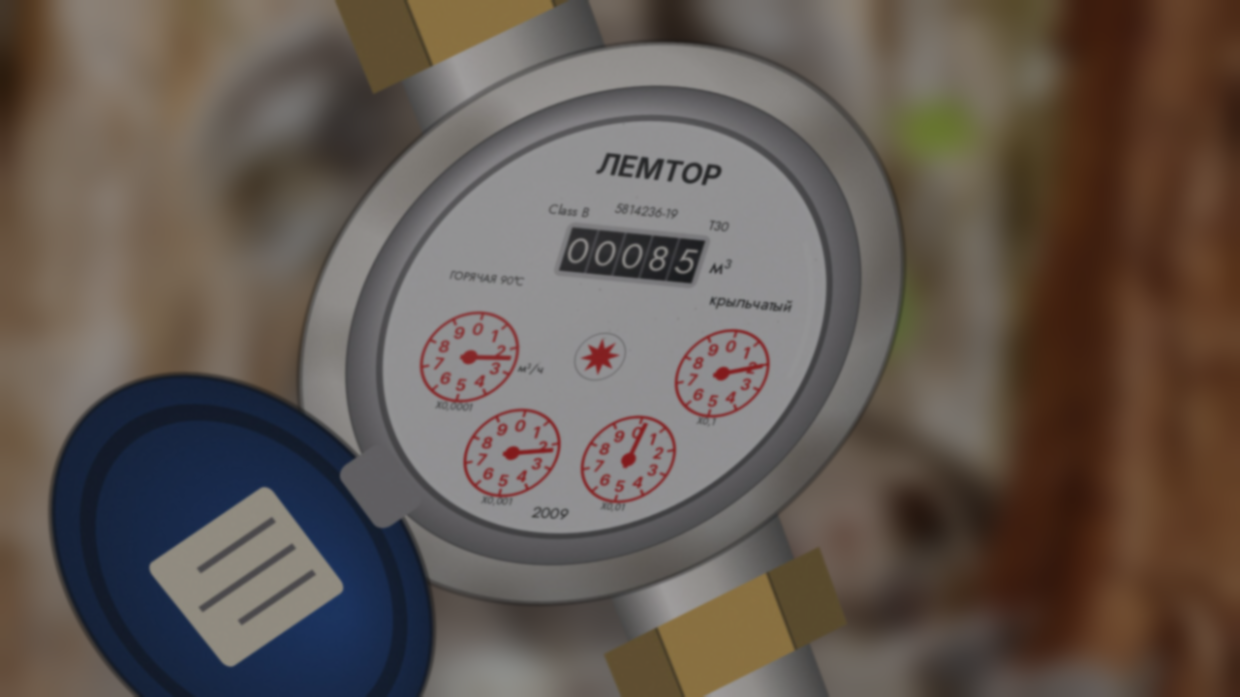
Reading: 85.2022 m³
